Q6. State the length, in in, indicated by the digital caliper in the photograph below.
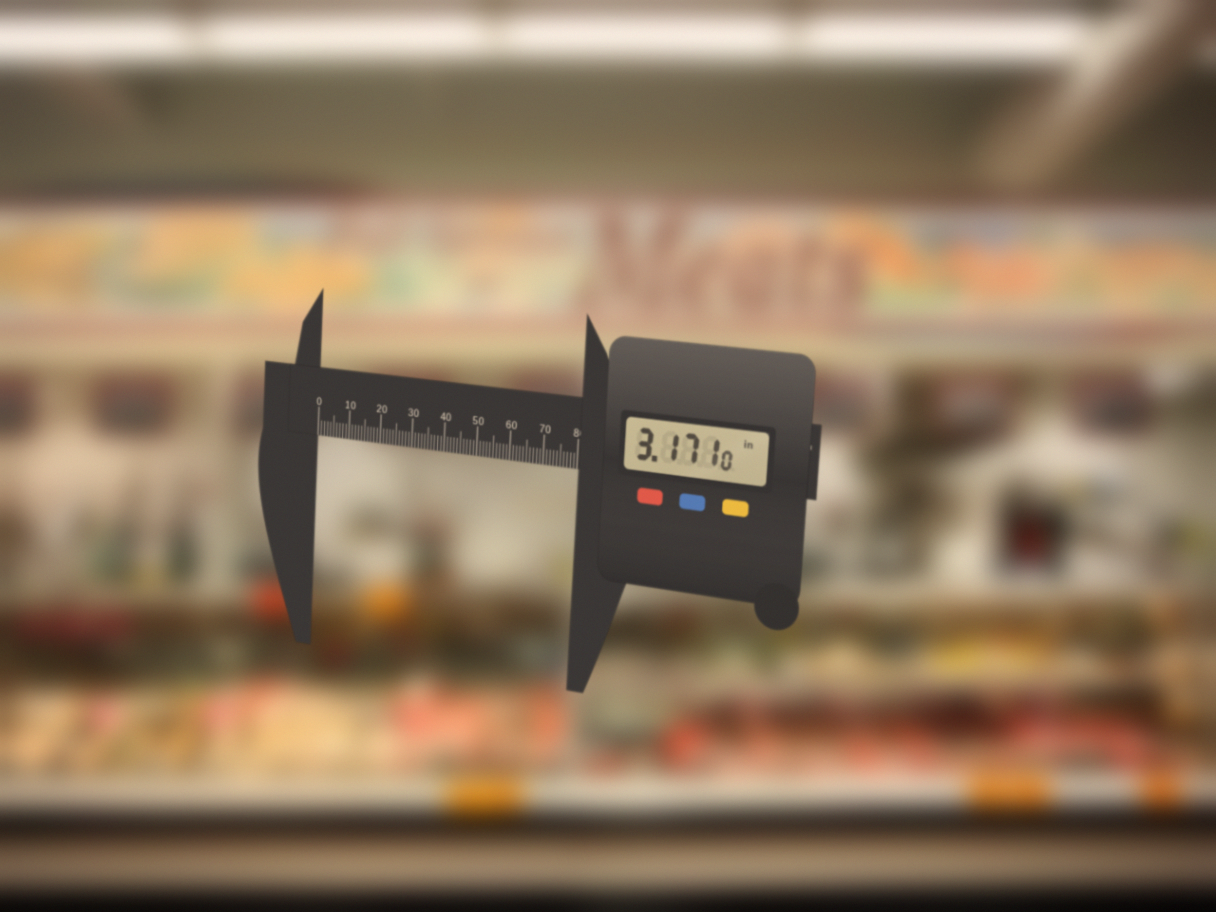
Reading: 3.1710 in
